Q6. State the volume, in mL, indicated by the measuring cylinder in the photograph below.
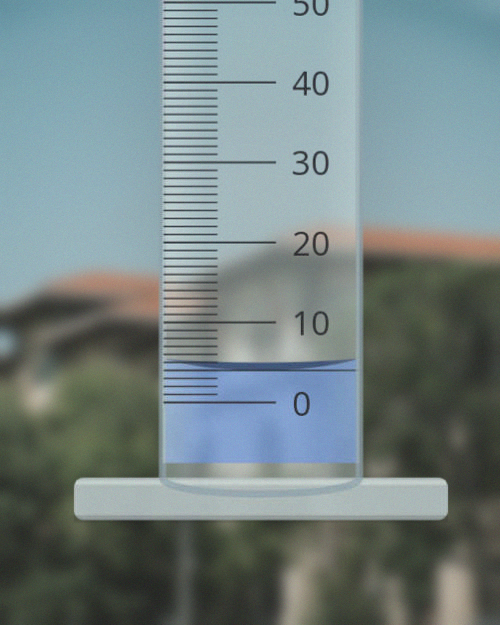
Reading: 4 mL
